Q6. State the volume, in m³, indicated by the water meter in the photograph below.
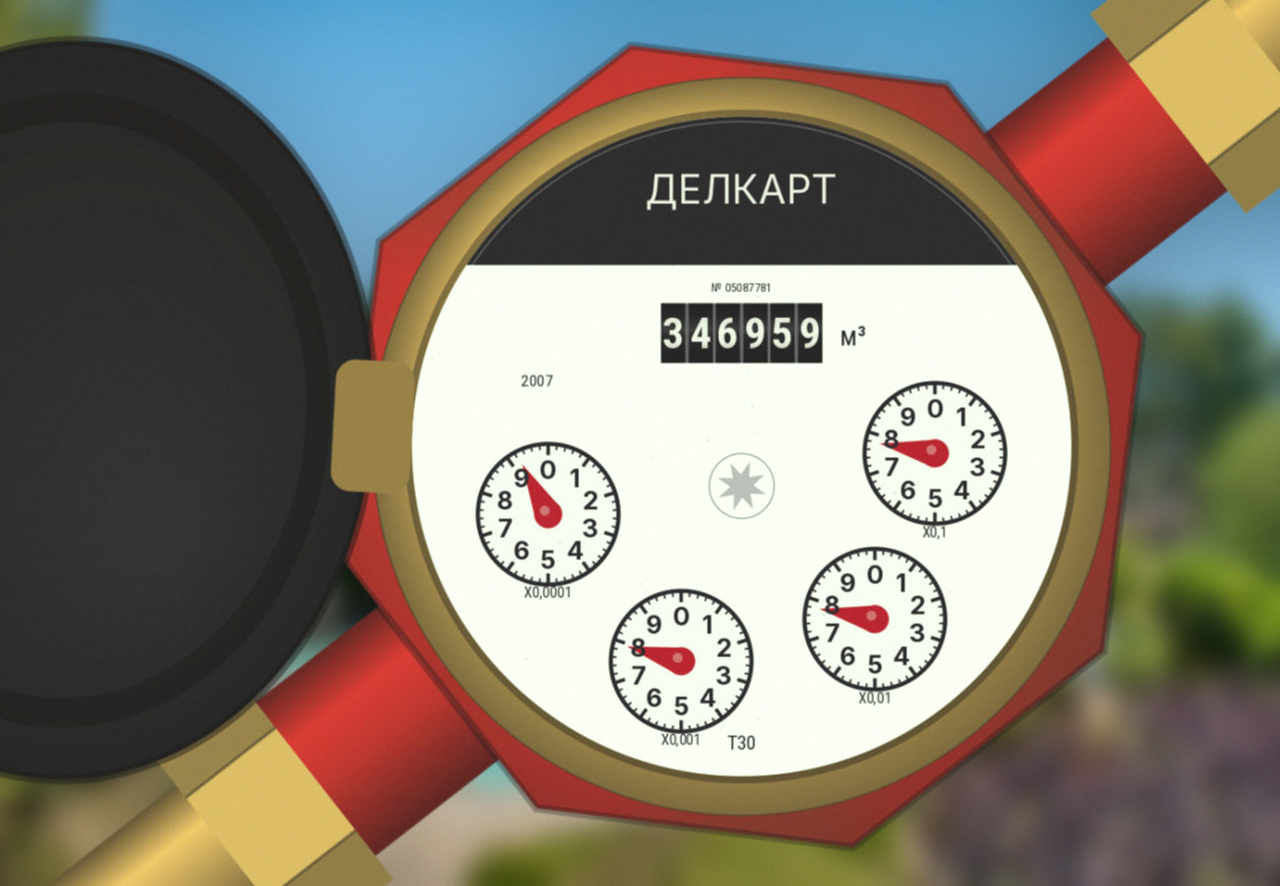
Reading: 346959.7779 m³
